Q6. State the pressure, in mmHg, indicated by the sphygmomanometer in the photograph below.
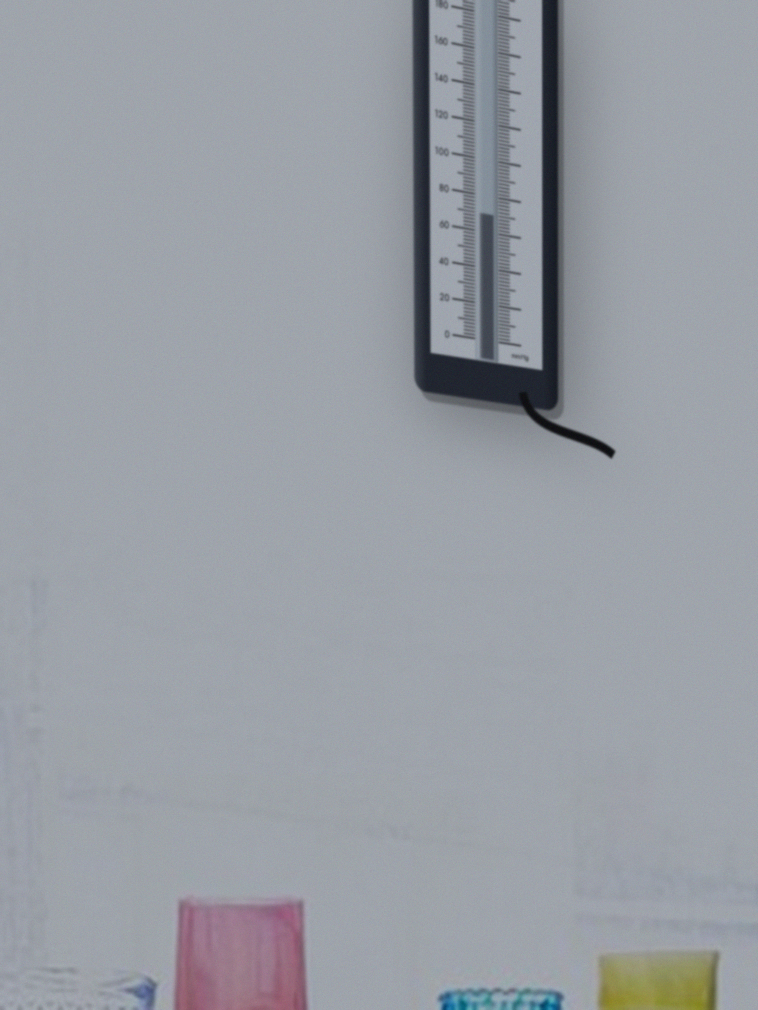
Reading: 70 mmHg
